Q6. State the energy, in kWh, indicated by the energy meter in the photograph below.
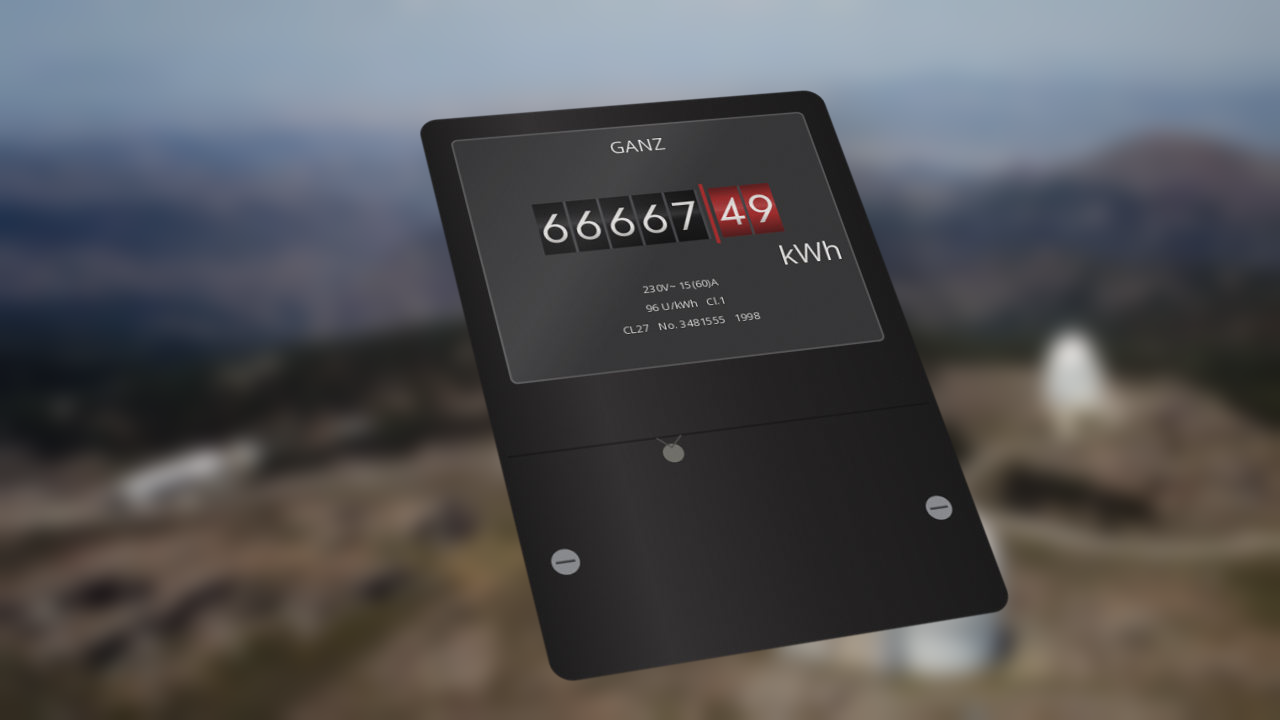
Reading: 66667.49 kWh
